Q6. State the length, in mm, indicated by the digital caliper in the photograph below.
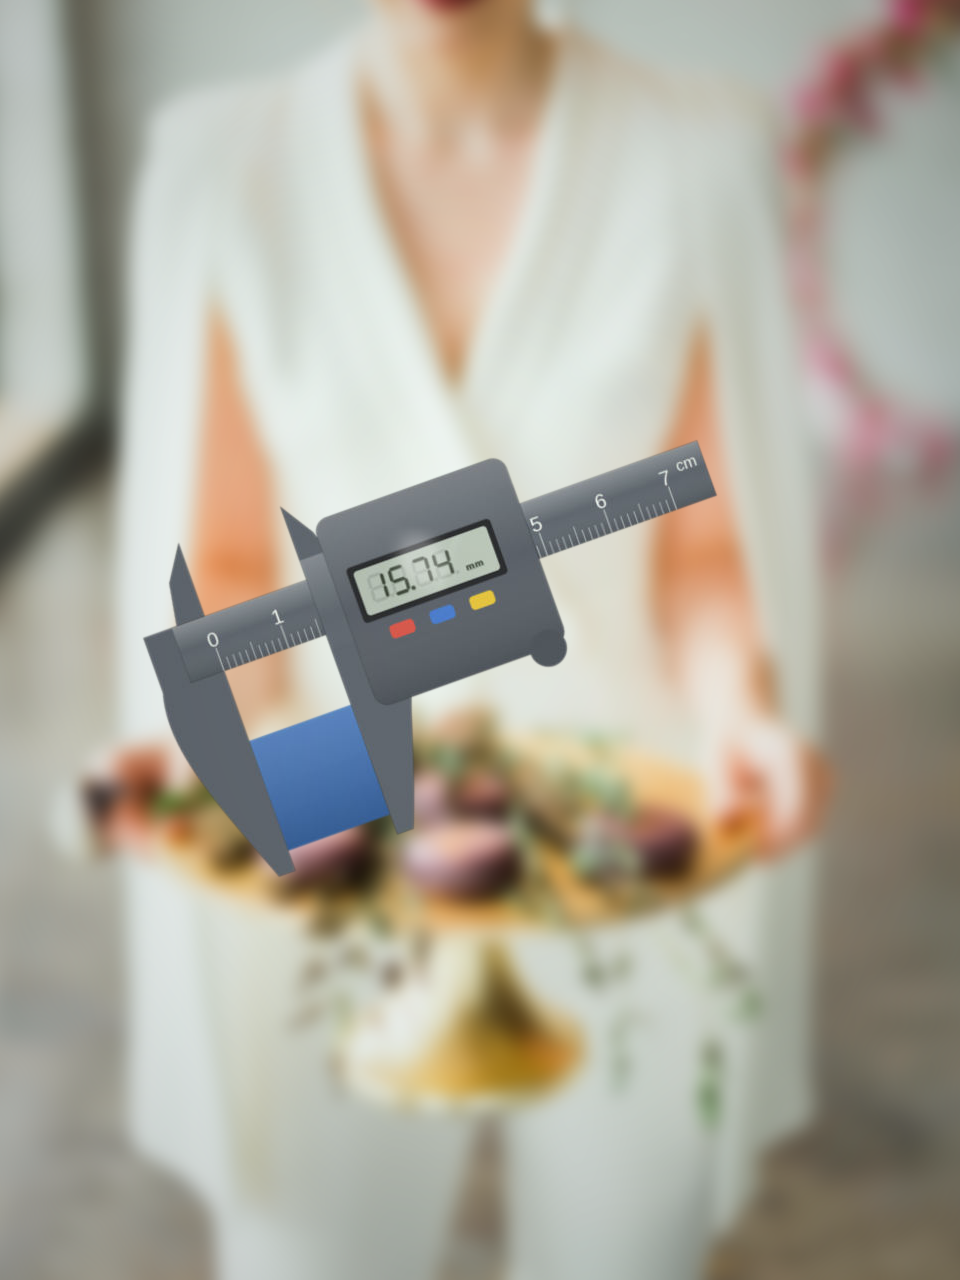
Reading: 15.74 mm
